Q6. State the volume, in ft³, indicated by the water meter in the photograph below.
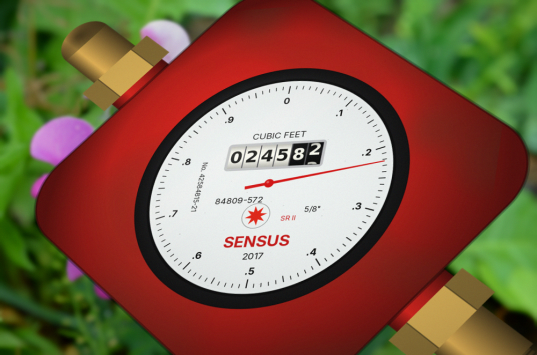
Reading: 24582.22 ft³
